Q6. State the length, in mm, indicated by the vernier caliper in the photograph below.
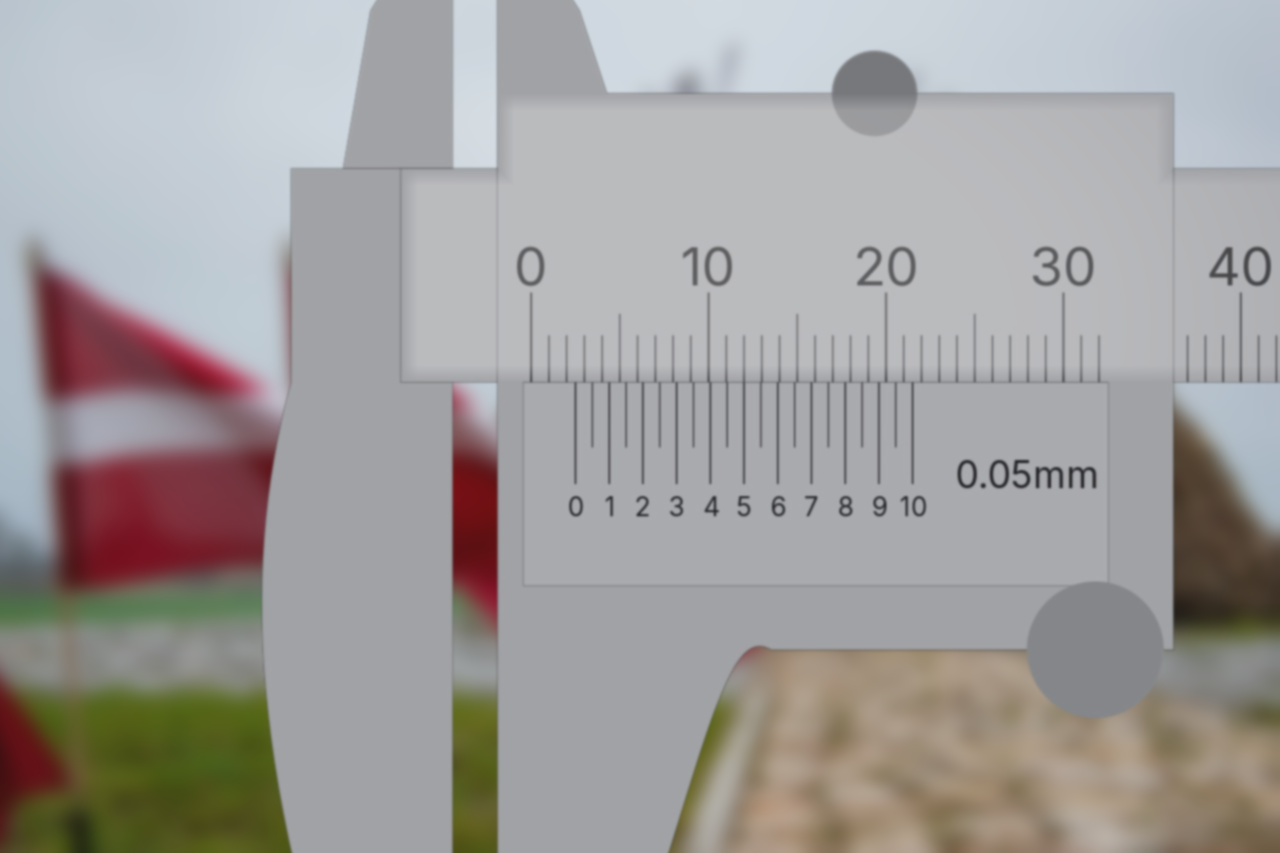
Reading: 2.5 mm
